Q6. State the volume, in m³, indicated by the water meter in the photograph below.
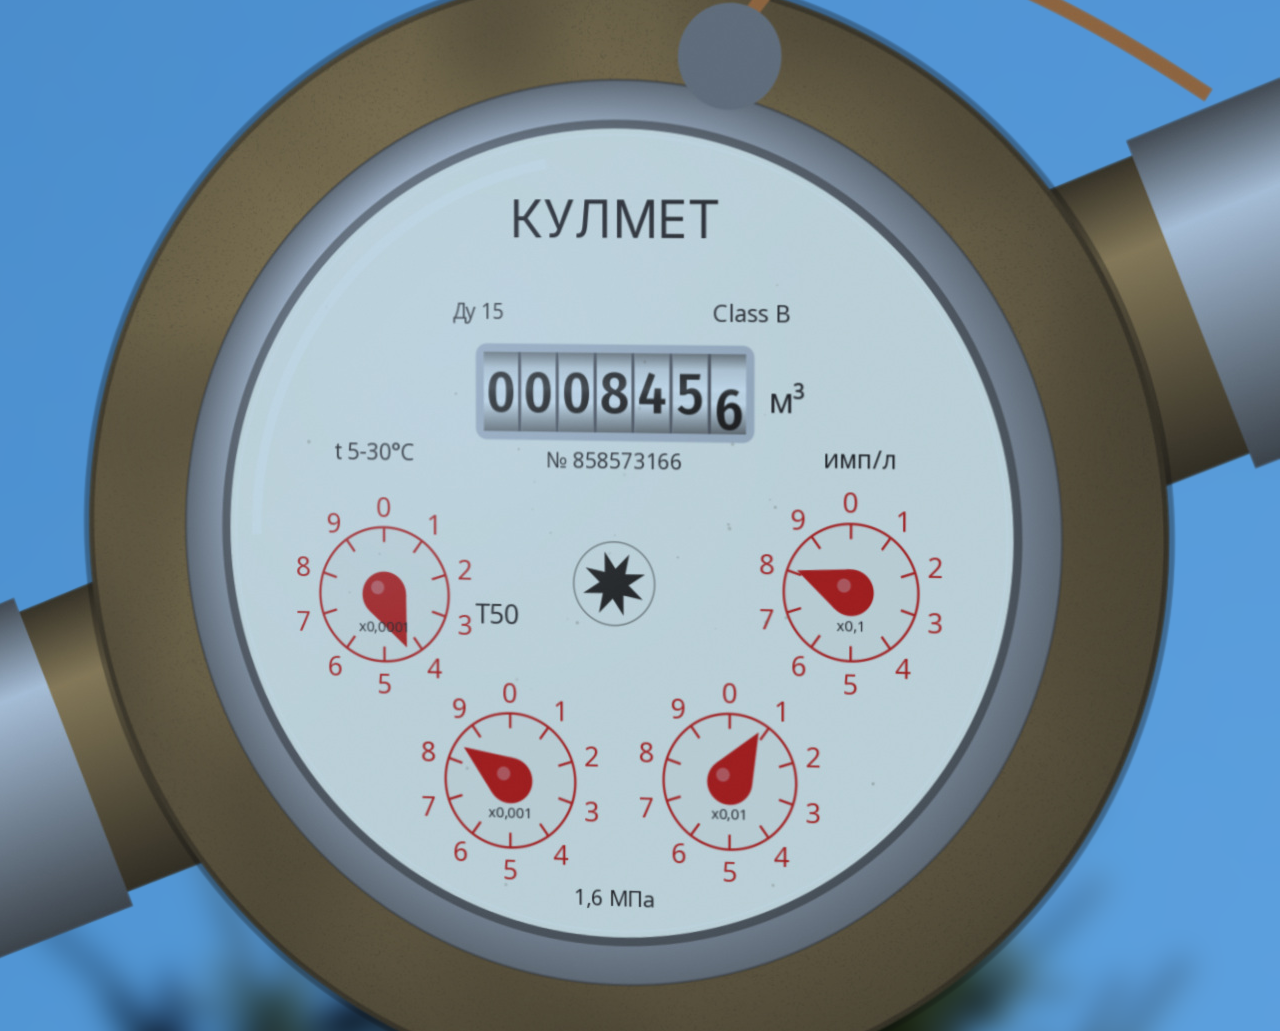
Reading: 8455.8084 m³
